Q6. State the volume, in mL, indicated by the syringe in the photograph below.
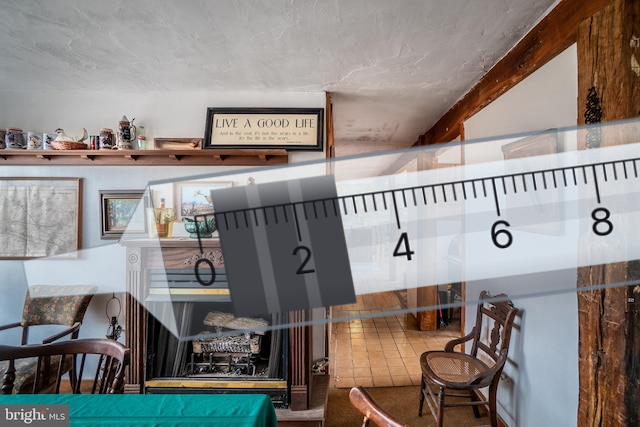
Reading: 0.4 mL
